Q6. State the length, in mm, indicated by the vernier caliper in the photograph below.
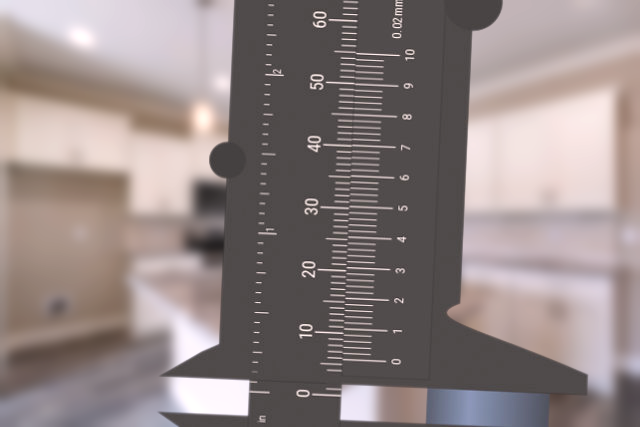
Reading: 5.8 mm
